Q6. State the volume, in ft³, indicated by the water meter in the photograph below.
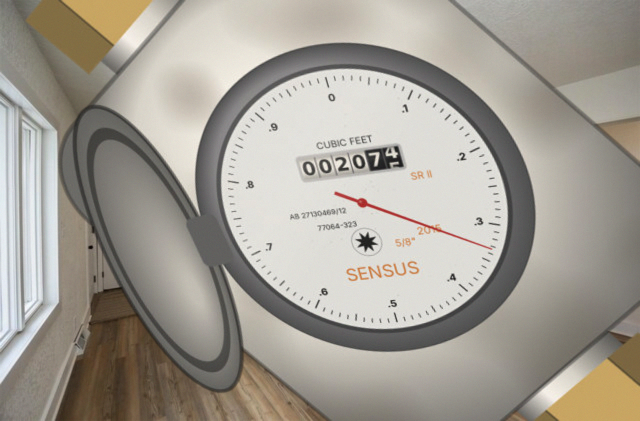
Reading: 2074.33 ft³
